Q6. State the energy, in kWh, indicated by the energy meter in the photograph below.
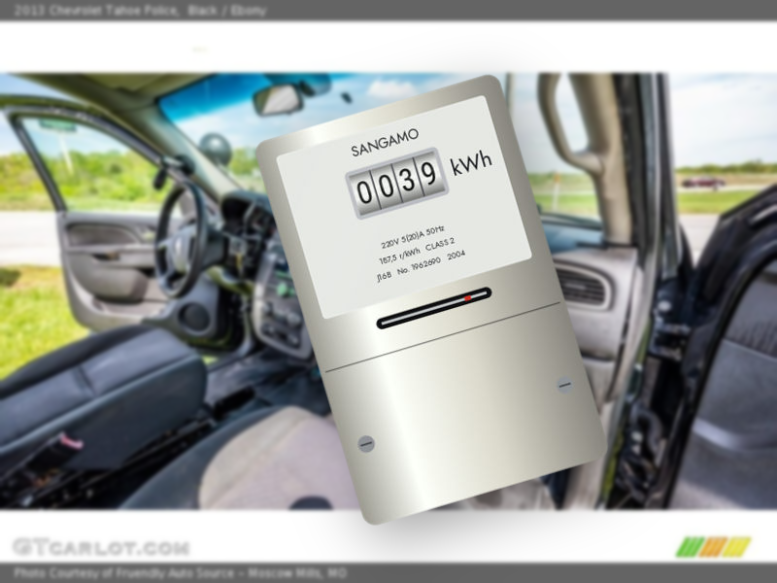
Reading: 39 kWh
